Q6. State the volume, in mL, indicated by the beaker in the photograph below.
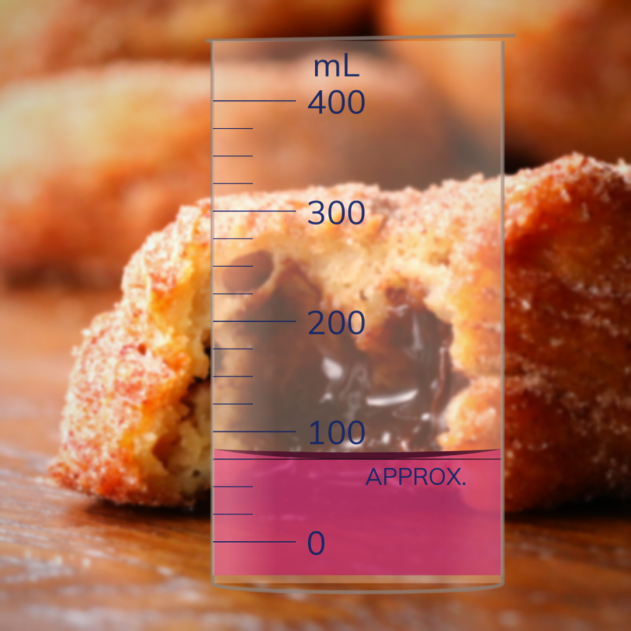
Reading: 75 mL
